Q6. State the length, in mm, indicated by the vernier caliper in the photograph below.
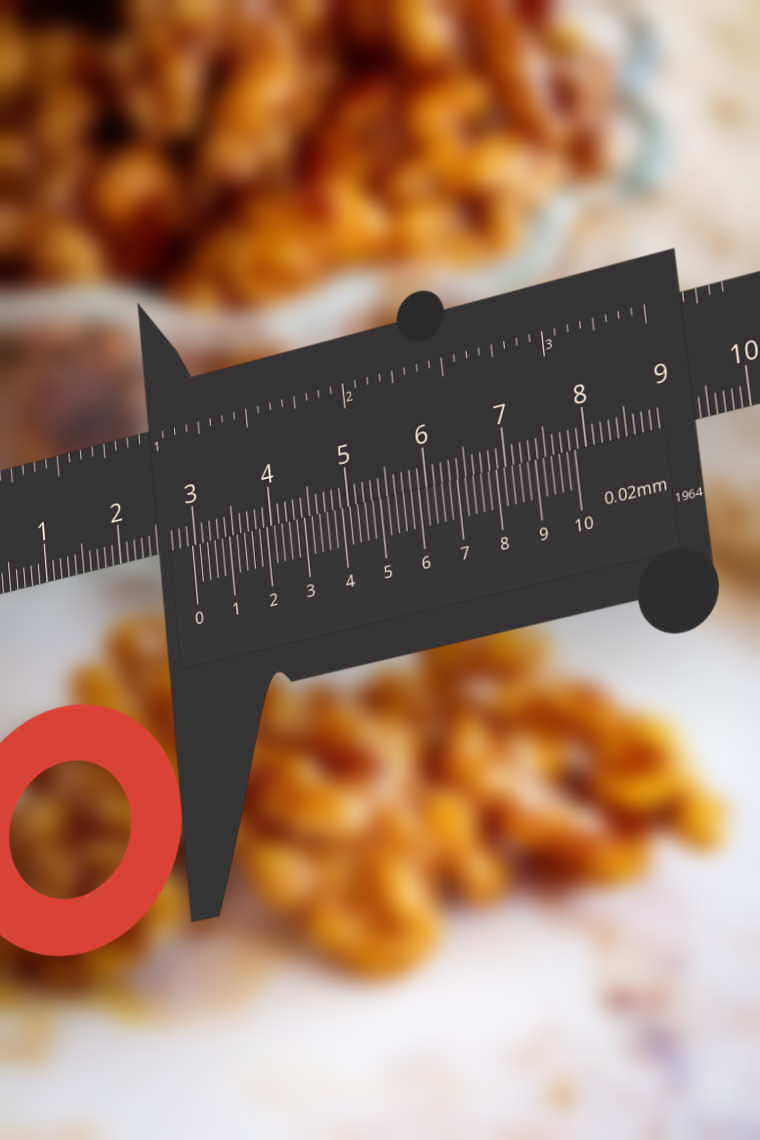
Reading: 29.6 mm
